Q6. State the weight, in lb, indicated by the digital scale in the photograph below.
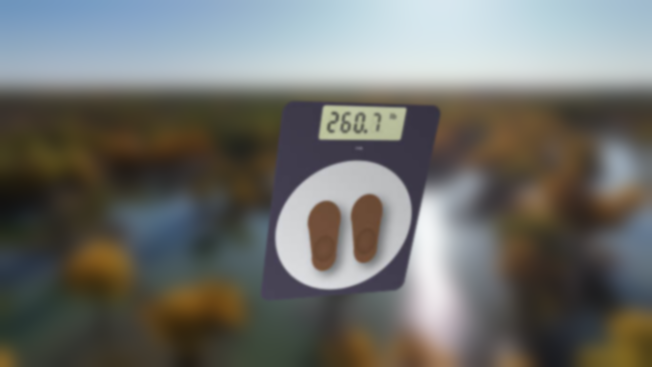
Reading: 260.7 lb
